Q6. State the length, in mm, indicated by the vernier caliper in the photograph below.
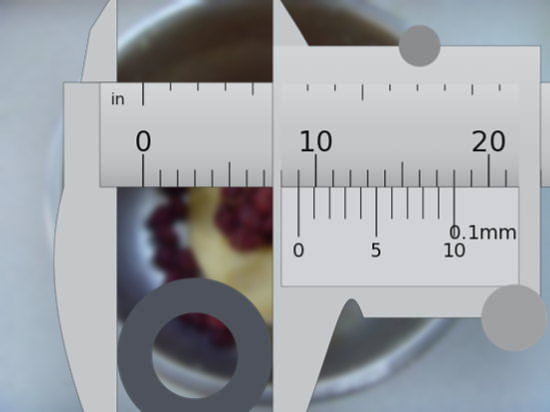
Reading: 9.0 mm
